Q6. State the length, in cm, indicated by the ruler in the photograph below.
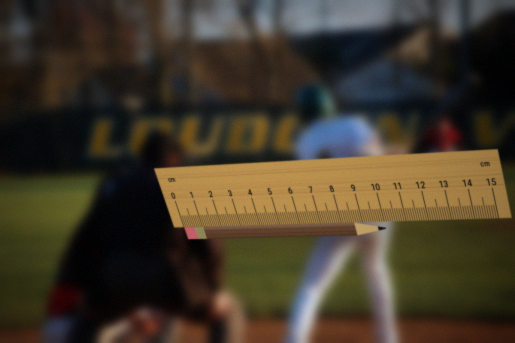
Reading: 10 cm
